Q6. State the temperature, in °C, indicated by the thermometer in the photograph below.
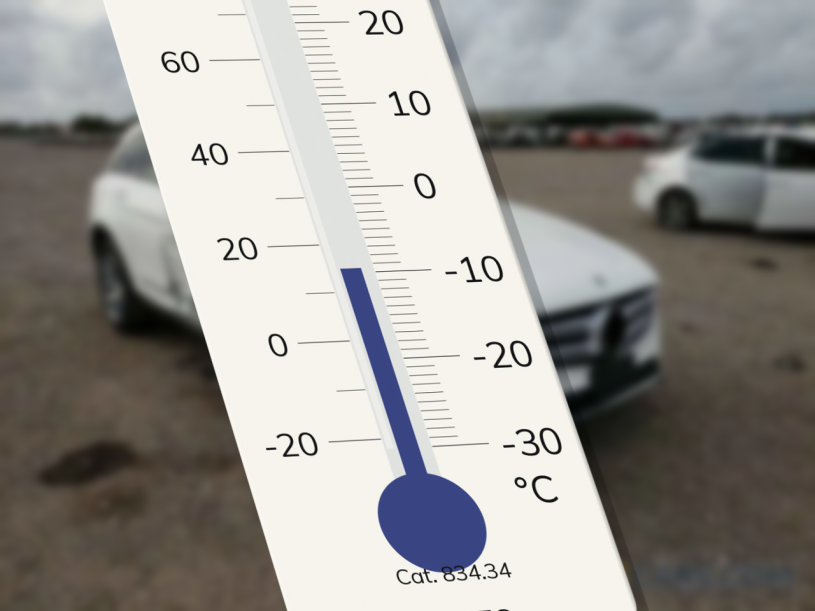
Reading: -9.5 °C
